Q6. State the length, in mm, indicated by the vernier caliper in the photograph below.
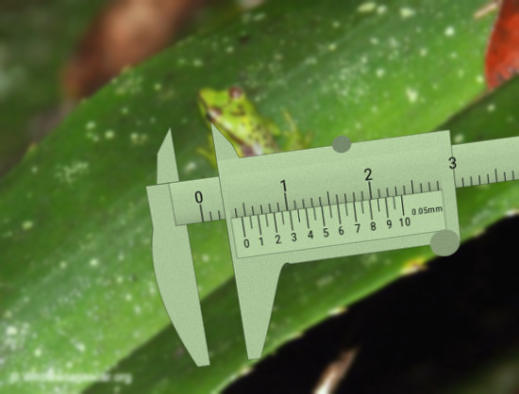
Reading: 4.6 mm
